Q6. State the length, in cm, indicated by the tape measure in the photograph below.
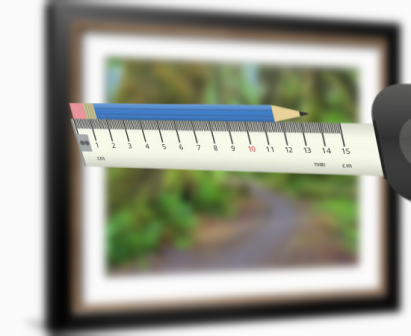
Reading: 13.5 cm
